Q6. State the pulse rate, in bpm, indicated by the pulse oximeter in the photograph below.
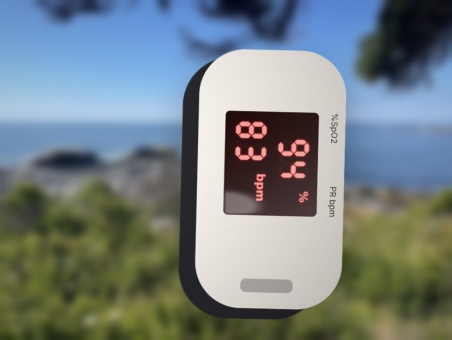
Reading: 83 bpm
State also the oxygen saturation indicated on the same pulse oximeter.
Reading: 94 %
